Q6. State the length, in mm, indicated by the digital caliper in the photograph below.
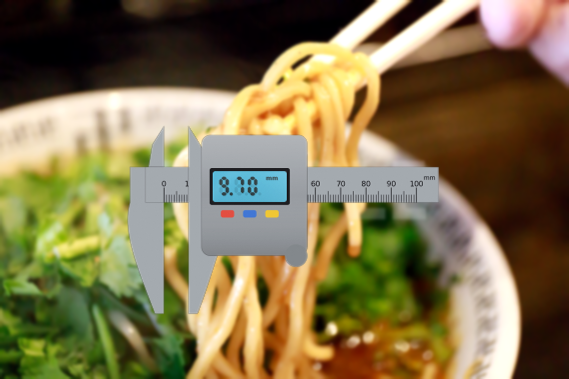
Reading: 9.70 mm
